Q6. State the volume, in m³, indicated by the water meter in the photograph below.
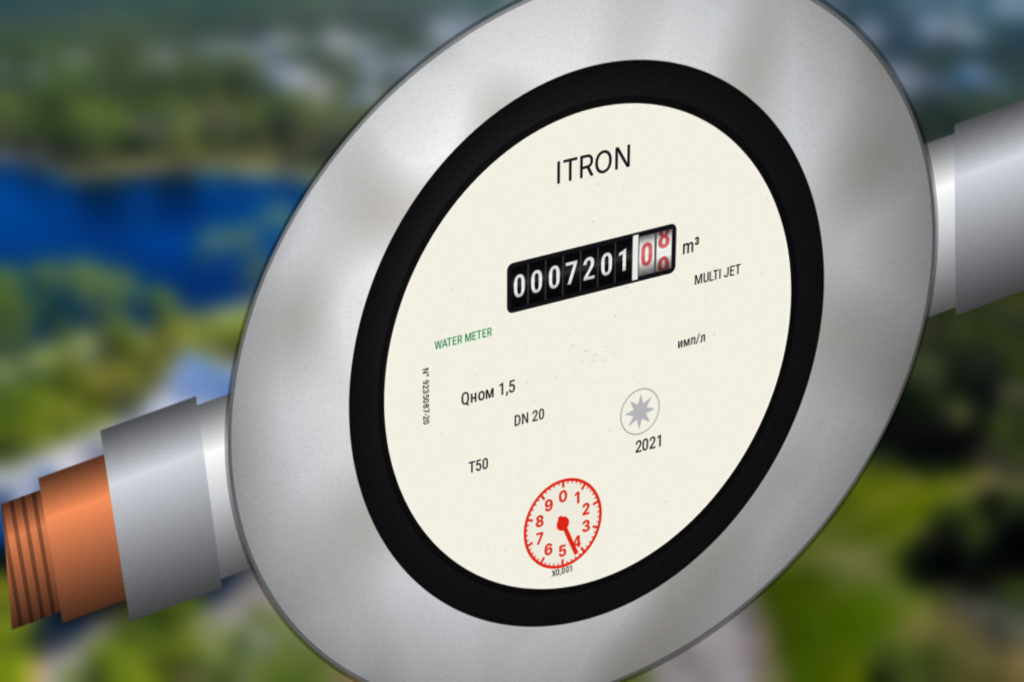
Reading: 7201.084 m³
